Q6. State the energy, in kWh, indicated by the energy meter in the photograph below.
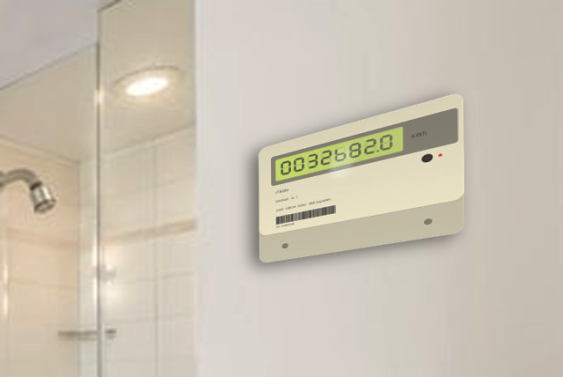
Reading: 32682.0 kWh
